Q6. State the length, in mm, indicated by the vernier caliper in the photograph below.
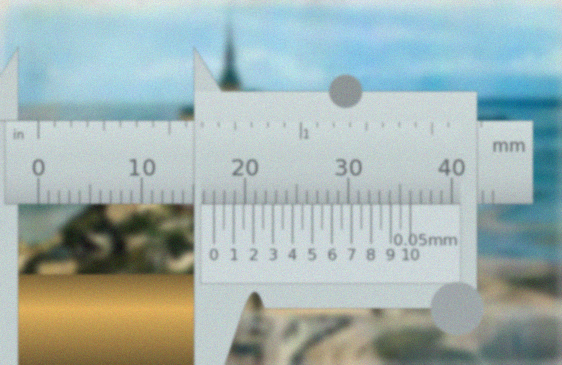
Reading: 17.0 mm
